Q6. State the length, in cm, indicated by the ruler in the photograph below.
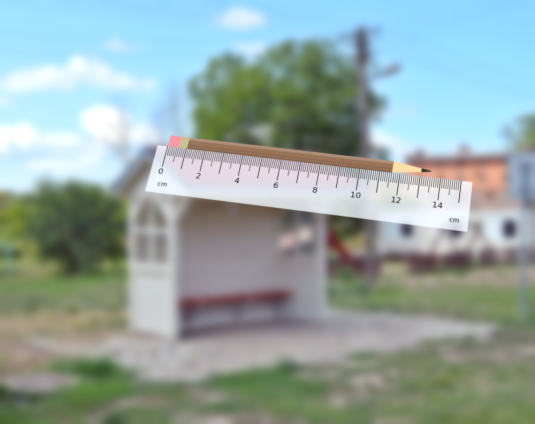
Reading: 13.5 cm
